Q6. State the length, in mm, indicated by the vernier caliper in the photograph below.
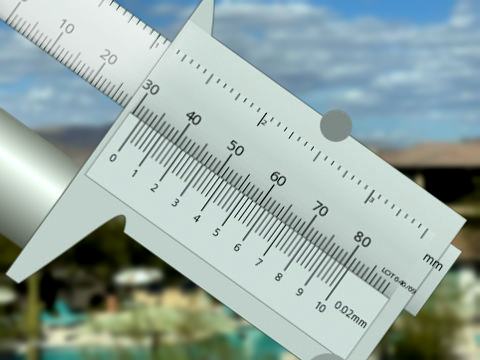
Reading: 32.0 mm
